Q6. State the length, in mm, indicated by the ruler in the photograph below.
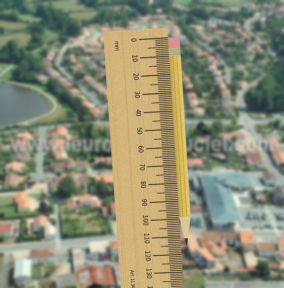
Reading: 115 mm
